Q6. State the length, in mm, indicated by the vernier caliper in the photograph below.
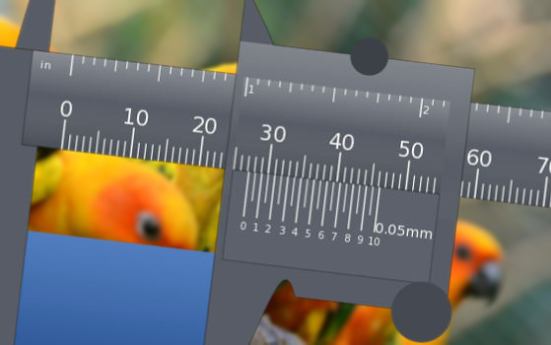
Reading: 27.2 mm
